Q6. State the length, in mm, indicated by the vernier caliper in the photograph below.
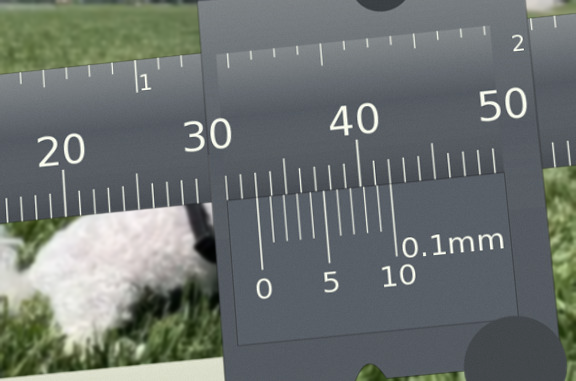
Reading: 33.0 mm
